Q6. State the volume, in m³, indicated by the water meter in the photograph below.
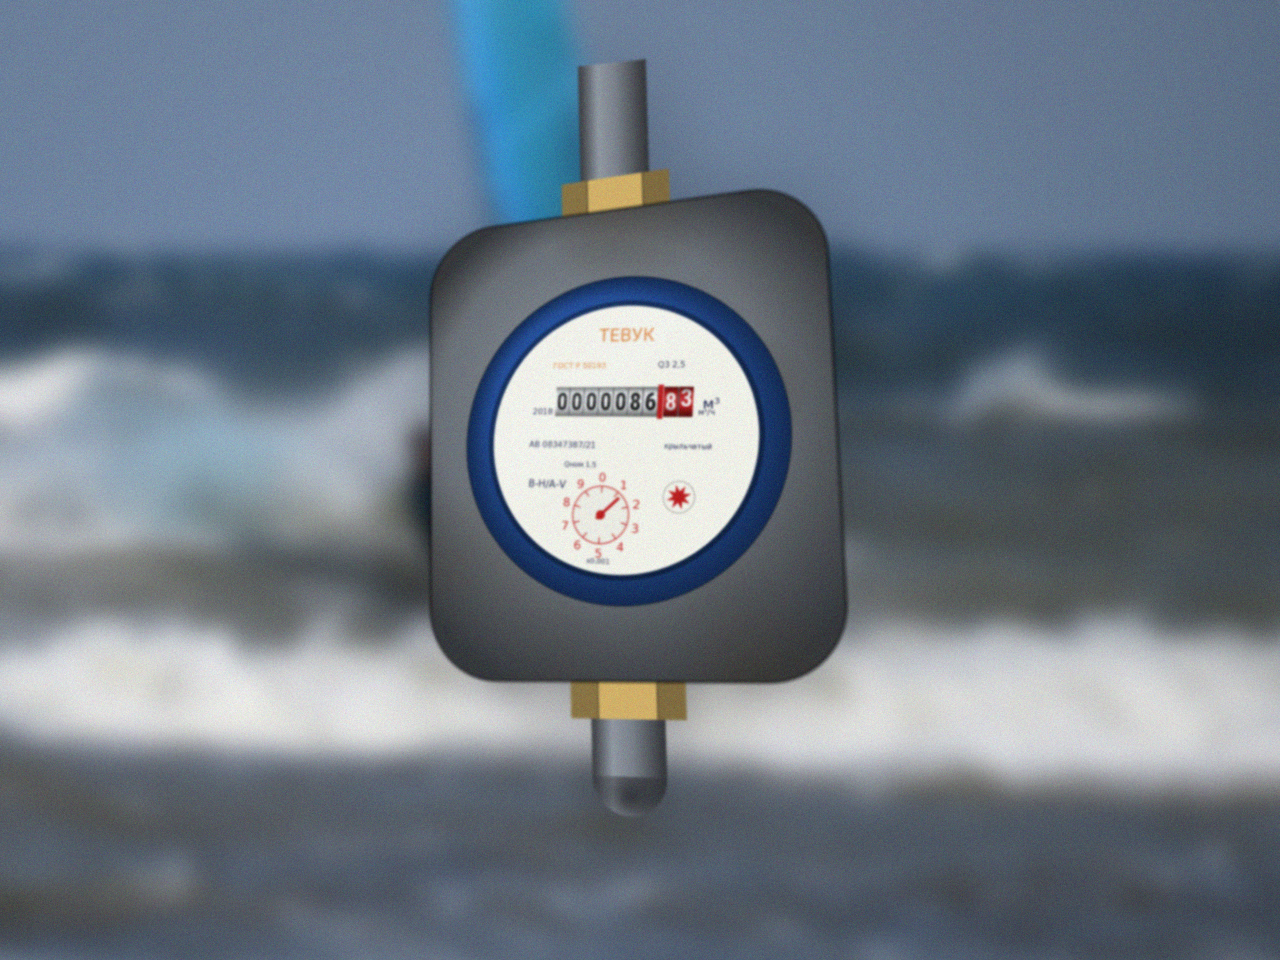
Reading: 86.831 m³
